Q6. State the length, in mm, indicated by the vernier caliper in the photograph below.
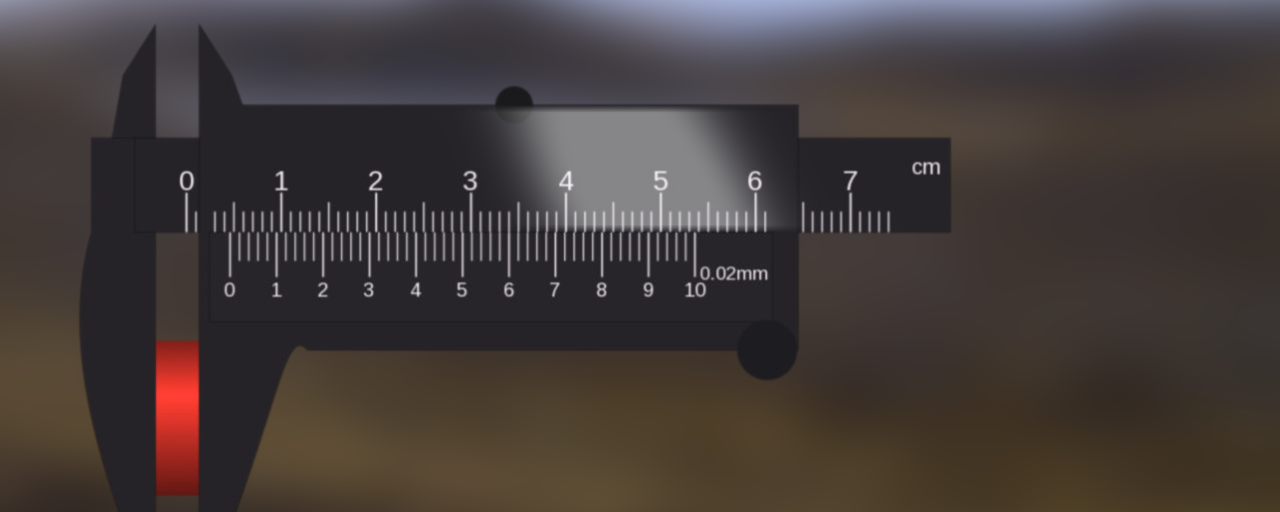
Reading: 4.6 mm
